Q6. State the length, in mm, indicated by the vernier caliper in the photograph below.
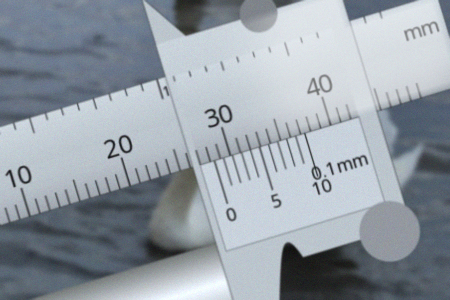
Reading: 28.4 mm
